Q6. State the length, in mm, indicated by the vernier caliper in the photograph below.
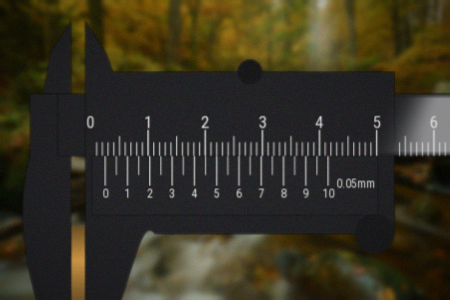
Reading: 2.5 mm
